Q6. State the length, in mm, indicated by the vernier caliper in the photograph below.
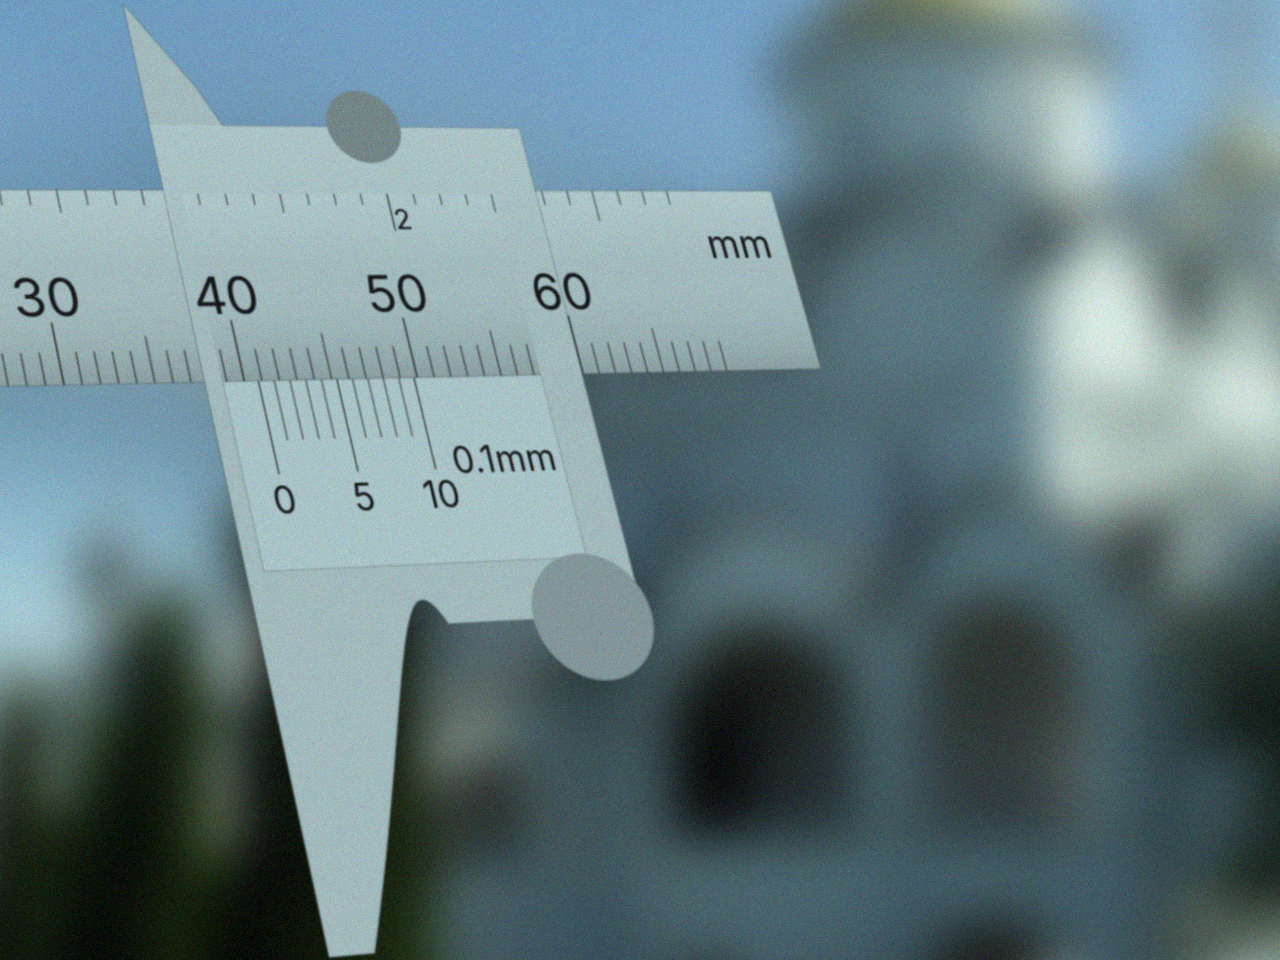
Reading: 40.8 mm
